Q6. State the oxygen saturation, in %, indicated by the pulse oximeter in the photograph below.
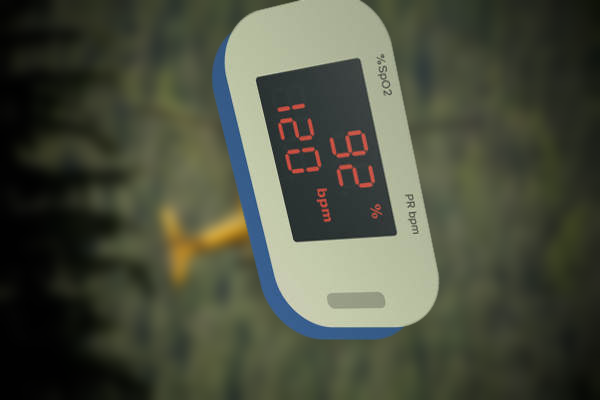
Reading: 92 %
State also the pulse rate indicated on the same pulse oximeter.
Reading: 120 bpm
